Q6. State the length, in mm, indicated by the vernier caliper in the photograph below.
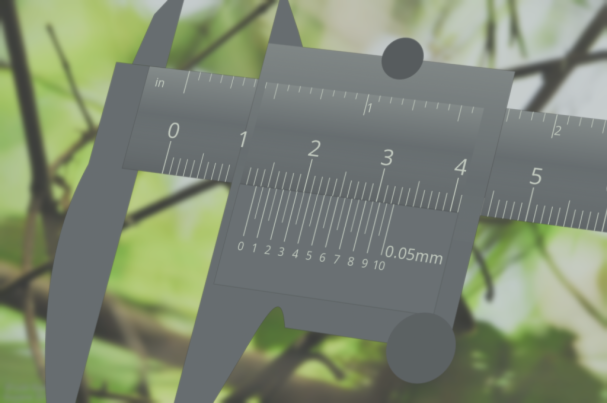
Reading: 13.4 mm
